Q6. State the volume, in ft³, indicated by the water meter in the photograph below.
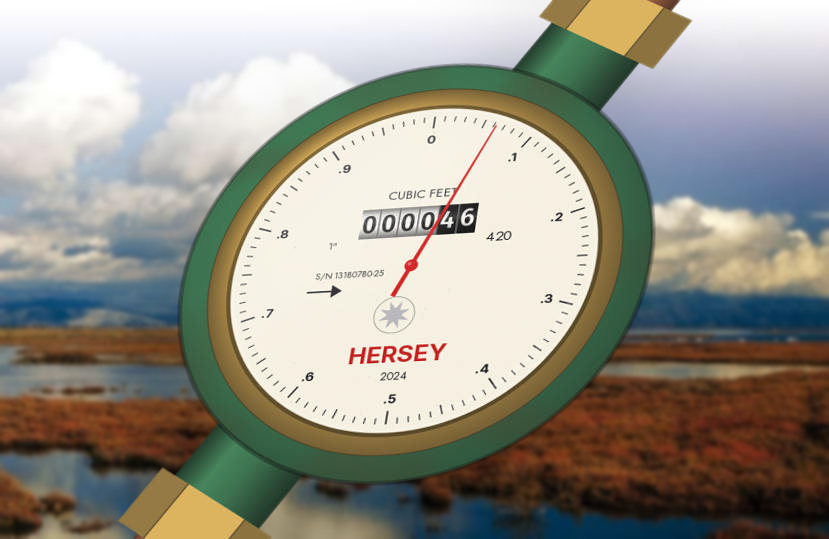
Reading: 46.06 ft³
